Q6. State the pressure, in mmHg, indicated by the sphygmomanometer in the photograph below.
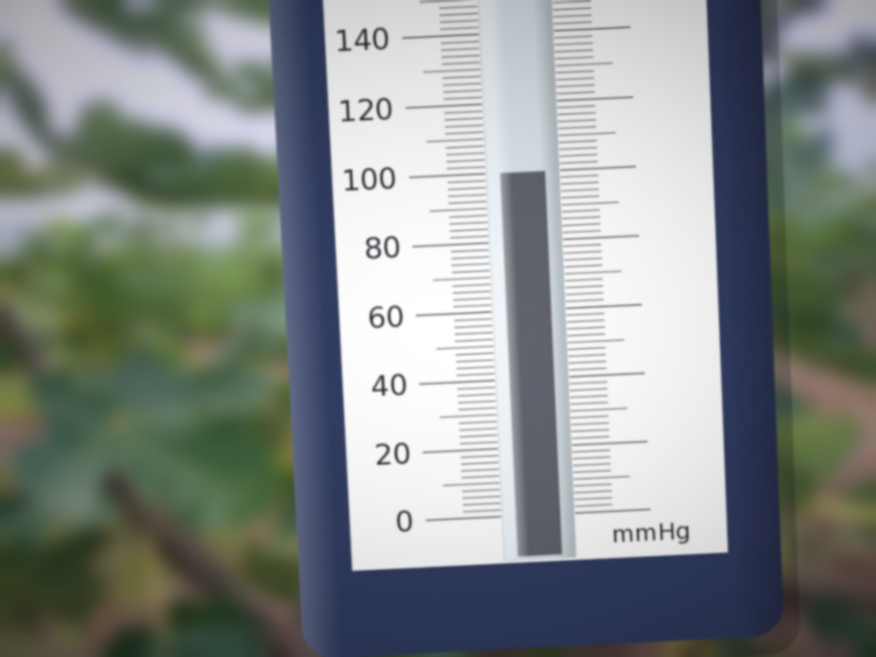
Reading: 100 mmHg
